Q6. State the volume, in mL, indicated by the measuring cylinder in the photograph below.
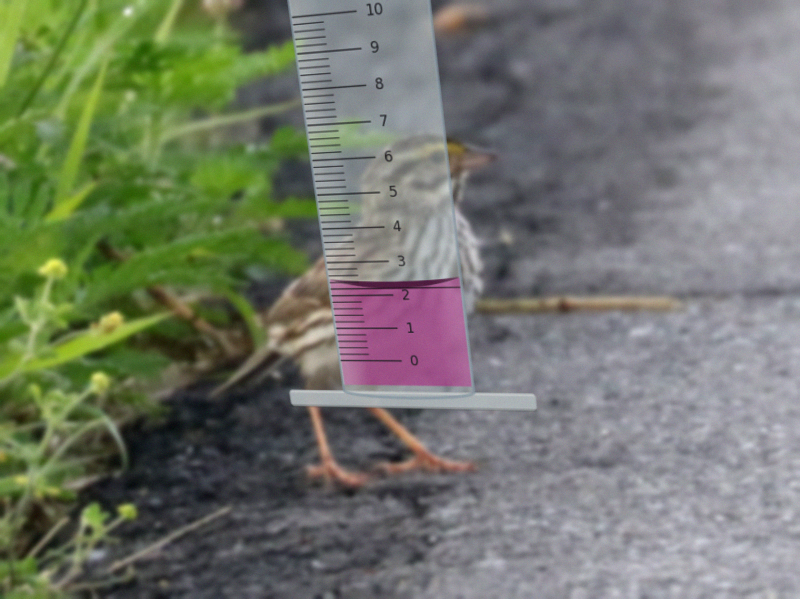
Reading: 2.2 mL
